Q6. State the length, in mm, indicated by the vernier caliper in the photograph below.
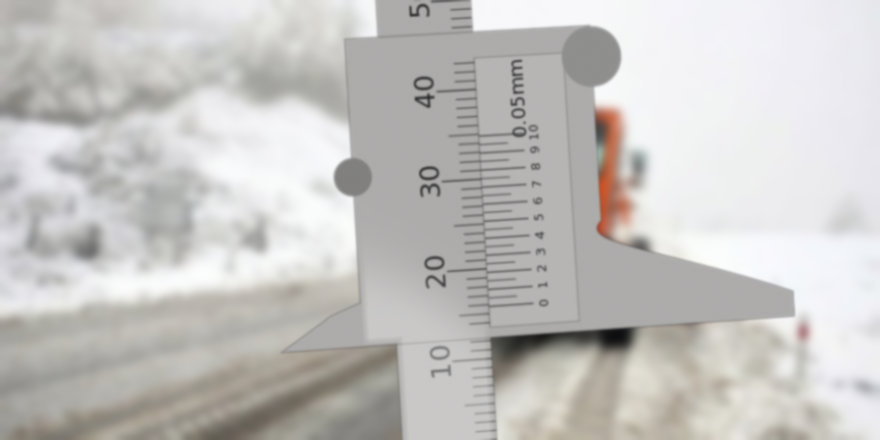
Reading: 15.8 mm
